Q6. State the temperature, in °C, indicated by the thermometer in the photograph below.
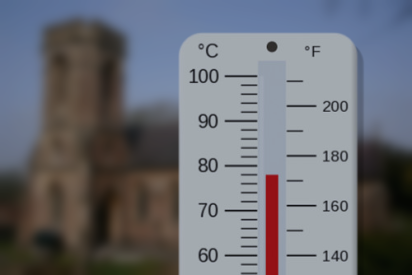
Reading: 78 °C
